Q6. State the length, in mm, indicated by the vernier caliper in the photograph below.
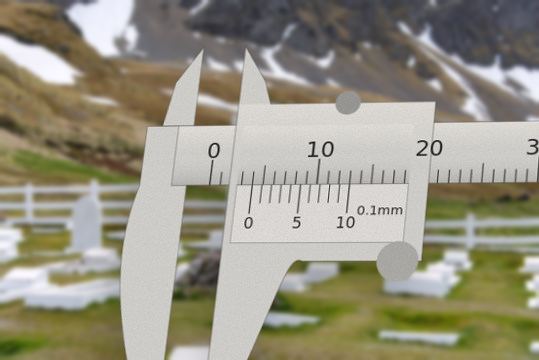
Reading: 4.0 mm
